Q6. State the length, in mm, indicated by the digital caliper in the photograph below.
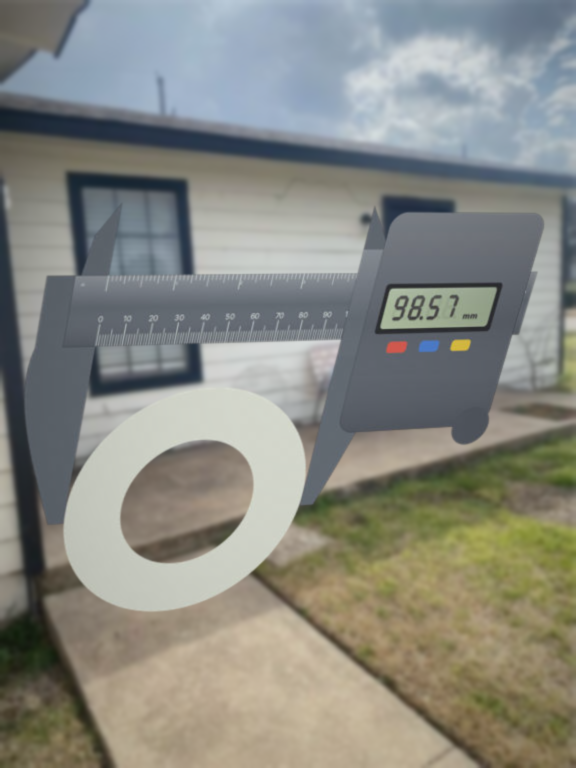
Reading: 98.57 mm
